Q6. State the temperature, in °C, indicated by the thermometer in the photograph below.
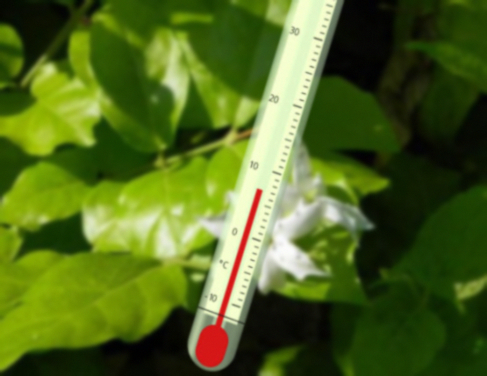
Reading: 7 °C
